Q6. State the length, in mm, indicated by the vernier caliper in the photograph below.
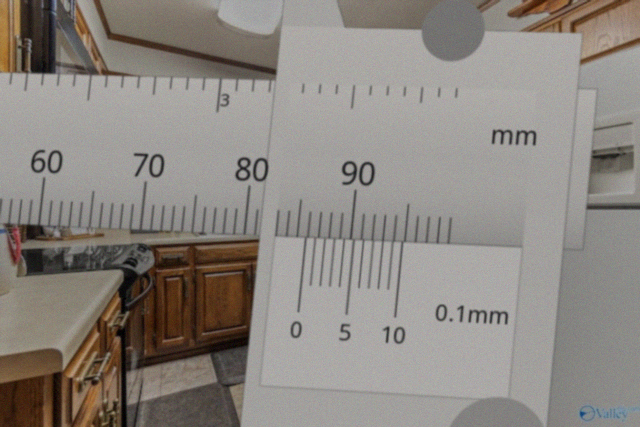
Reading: 85.8 mm
